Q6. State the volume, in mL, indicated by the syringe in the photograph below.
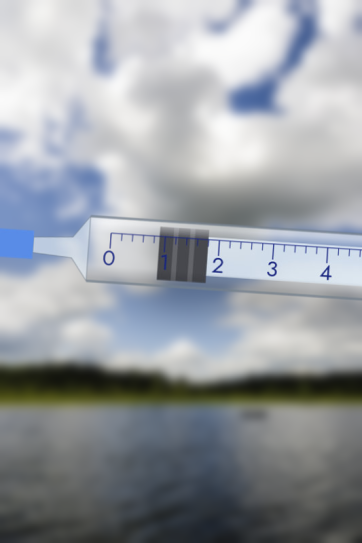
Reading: 0.9 mL
